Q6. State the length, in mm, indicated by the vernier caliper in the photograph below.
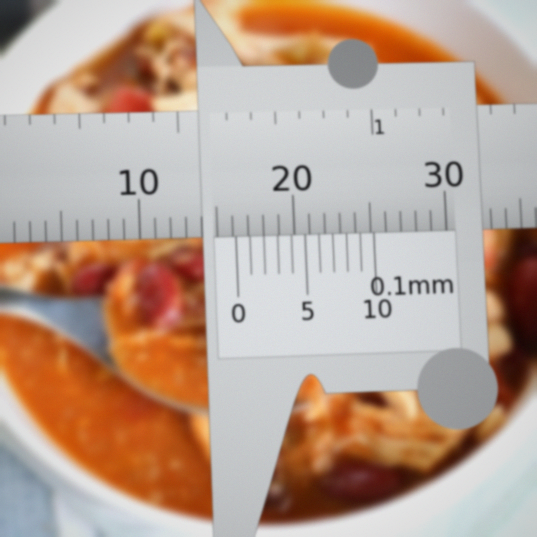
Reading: 16.2 mm
